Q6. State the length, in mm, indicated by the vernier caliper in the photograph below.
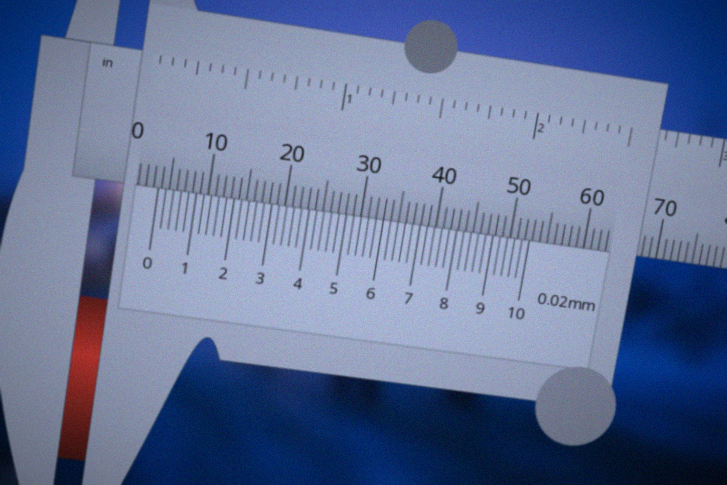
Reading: 3.6 mm
